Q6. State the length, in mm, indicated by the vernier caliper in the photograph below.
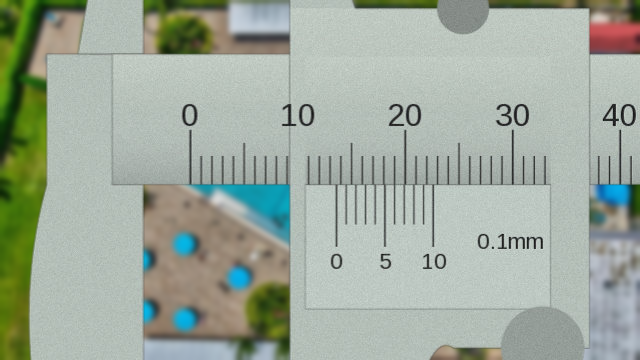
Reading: 13.6 mm
